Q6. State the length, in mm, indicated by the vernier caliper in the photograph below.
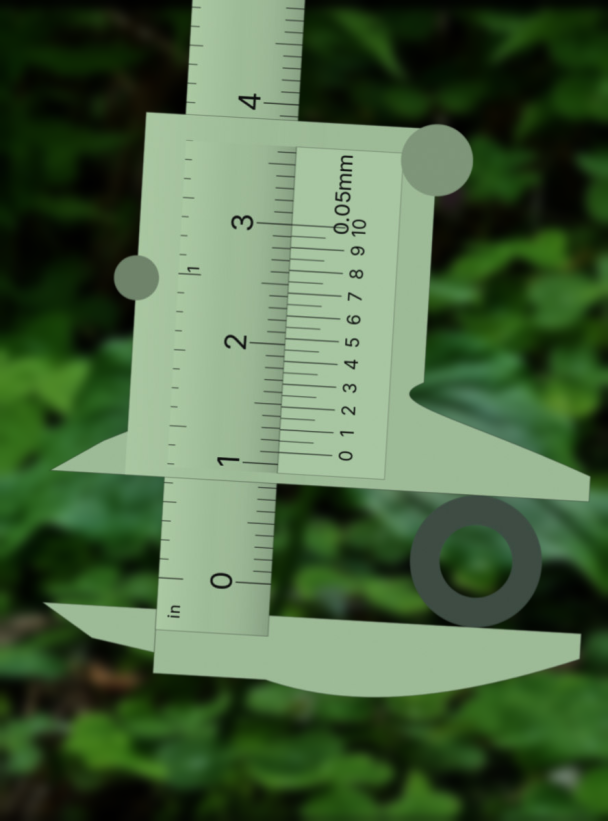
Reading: 11.0 mm
